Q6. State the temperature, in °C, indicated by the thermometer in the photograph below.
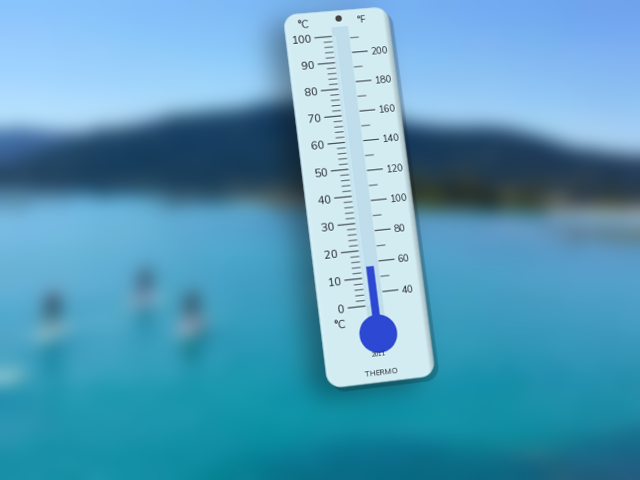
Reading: 14 °C
